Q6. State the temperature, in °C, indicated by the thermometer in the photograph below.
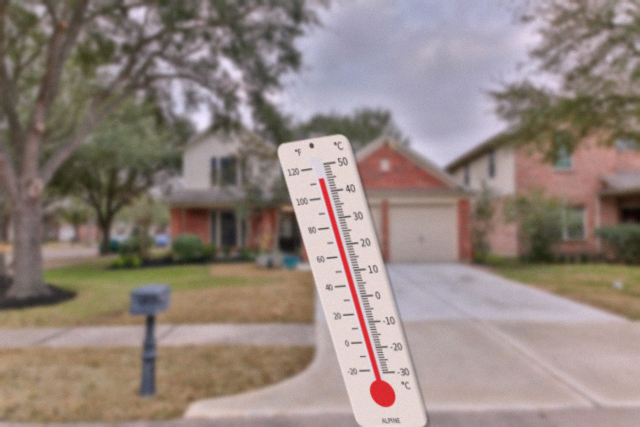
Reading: 45 °C
